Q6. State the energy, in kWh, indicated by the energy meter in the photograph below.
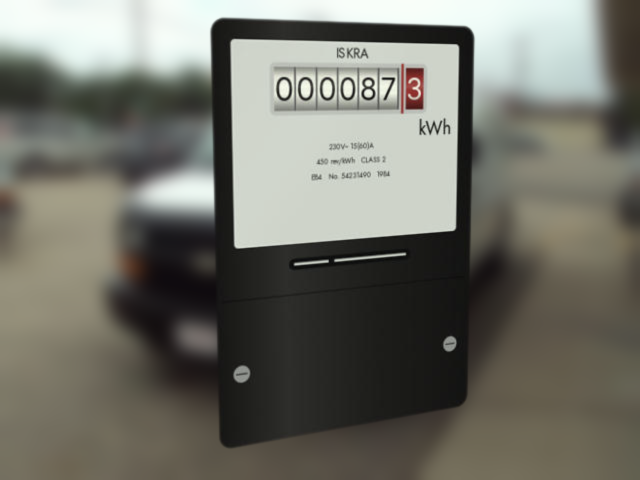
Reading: 87.3 kWh
